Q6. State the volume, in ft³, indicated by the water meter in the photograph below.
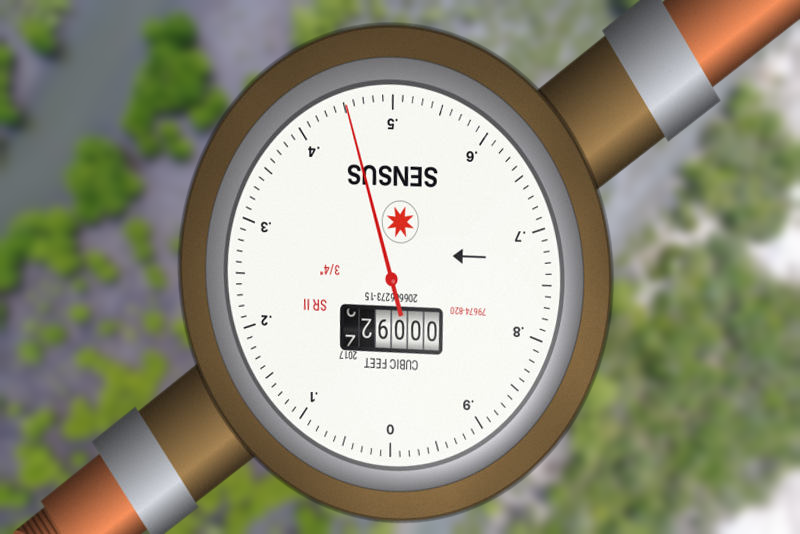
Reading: 922.45 ft³
